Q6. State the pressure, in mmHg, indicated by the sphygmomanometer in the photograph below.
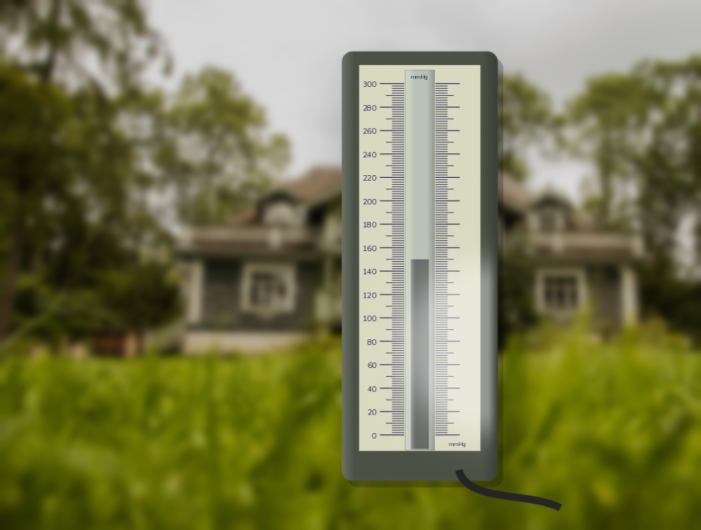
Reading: 150 mmHg
